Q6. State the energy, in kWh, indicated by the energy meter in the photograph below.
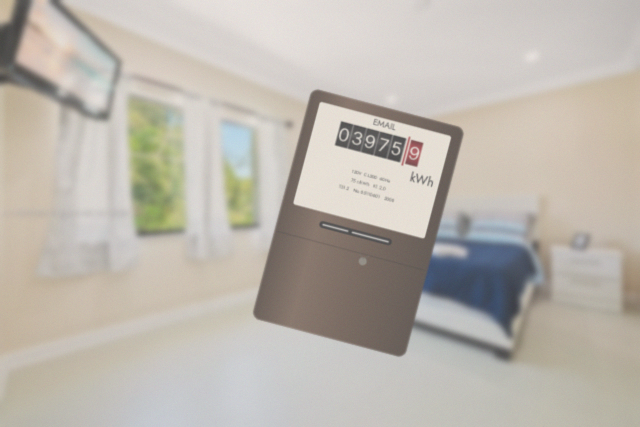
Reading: 3975.9 kWh
